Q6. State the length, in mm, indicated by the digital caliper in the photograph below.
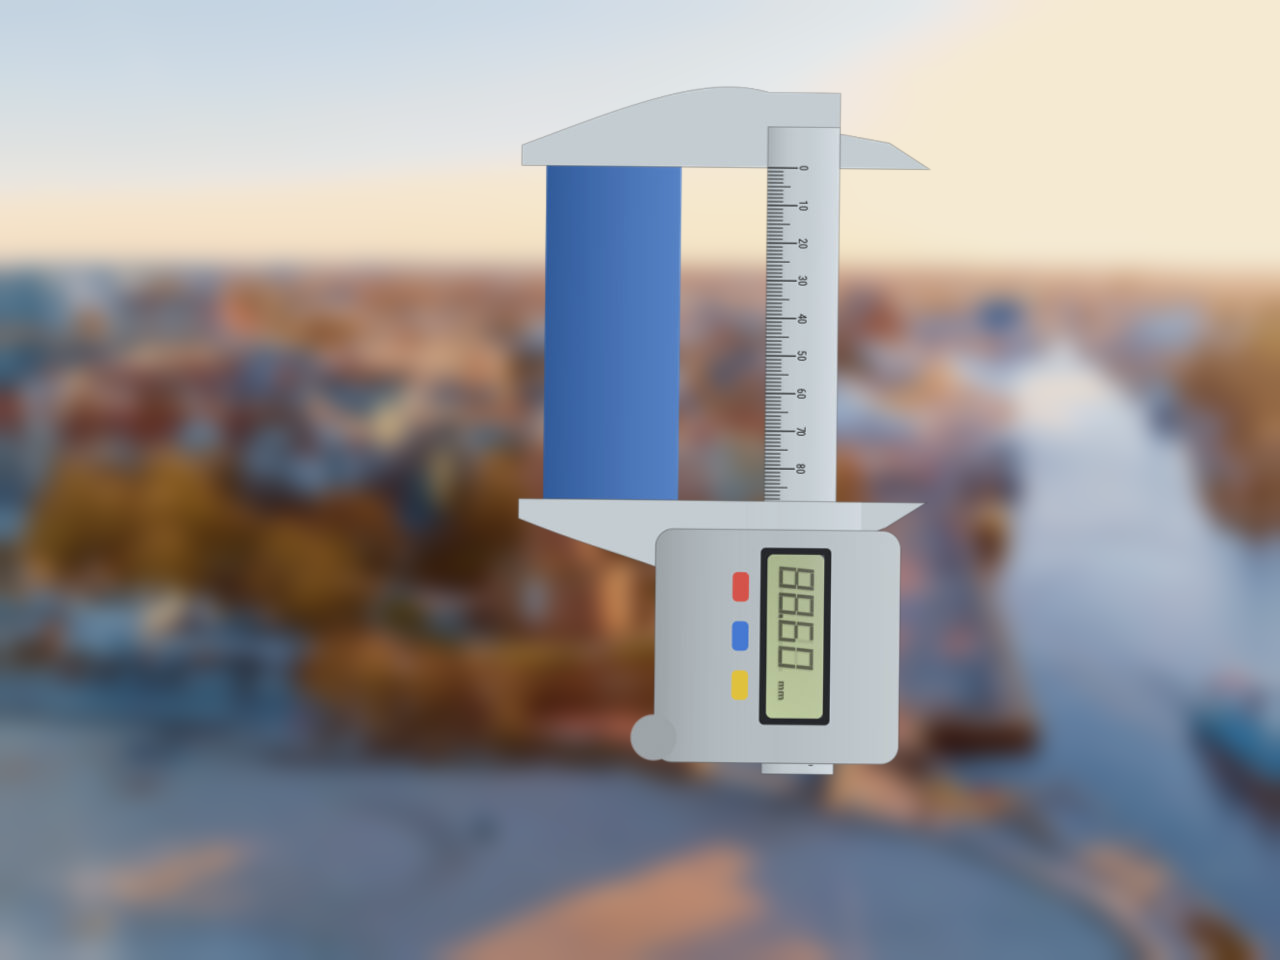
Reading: 88.60 mm
